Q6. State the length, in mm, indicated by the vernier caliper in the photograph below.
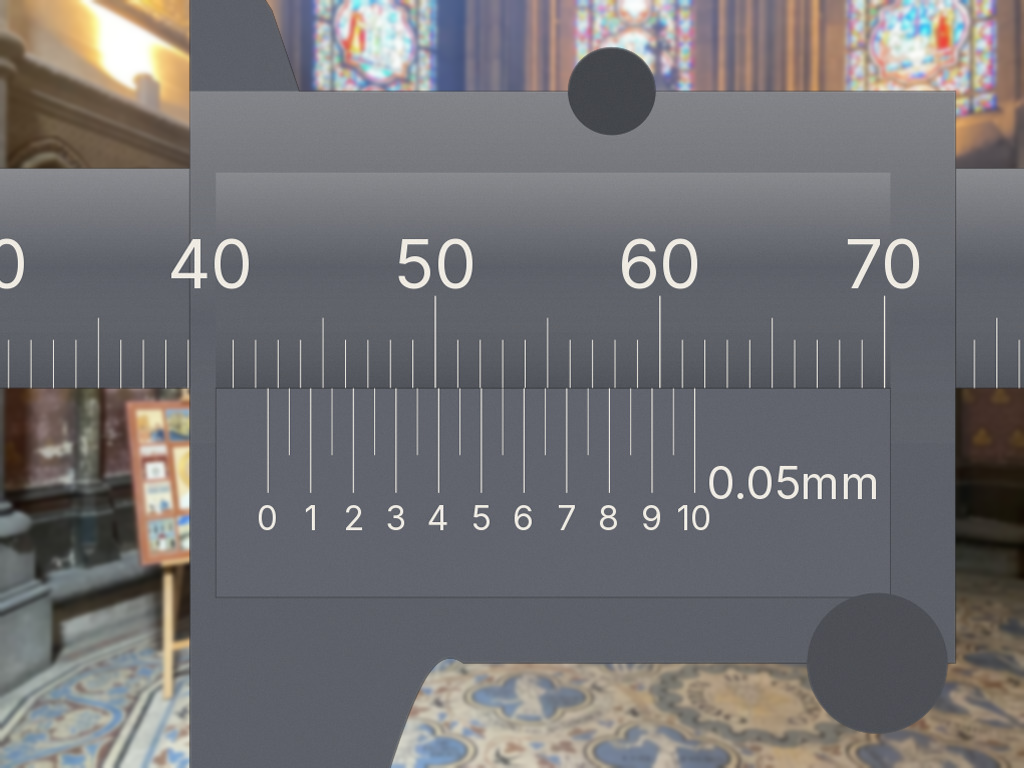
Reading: 42.55 mm
